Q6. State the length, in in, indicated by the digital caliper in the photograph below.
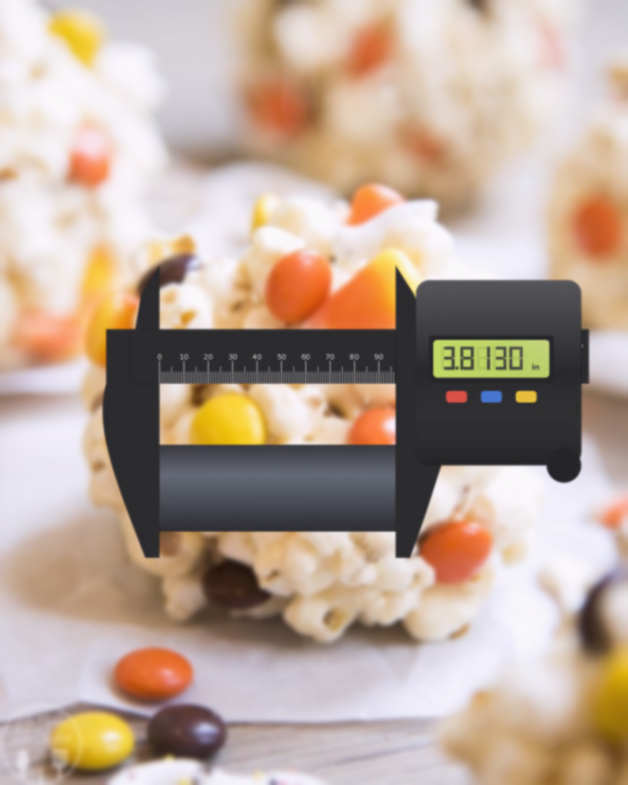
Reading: 3.8130 in
